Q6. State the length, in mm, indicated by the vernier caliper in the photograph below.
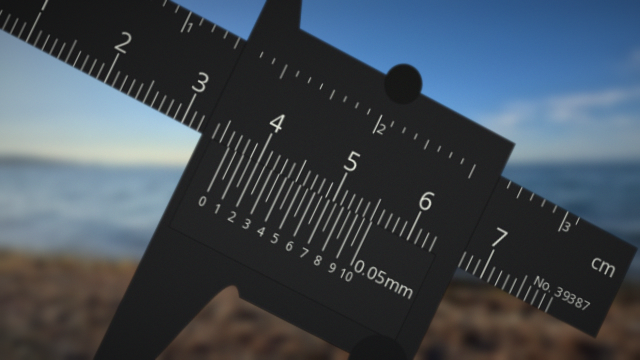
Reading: 36.2 mm
